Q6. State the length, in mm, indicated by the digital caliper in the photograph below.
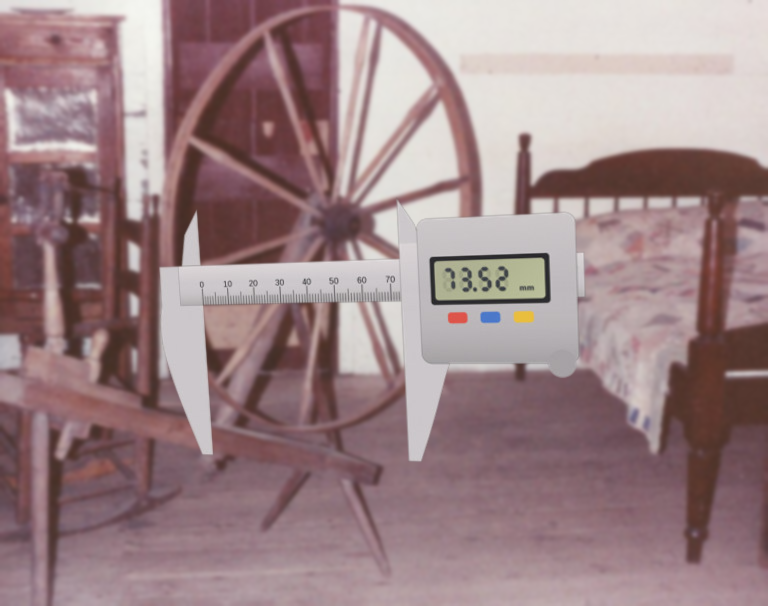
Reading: 73.52 mm
